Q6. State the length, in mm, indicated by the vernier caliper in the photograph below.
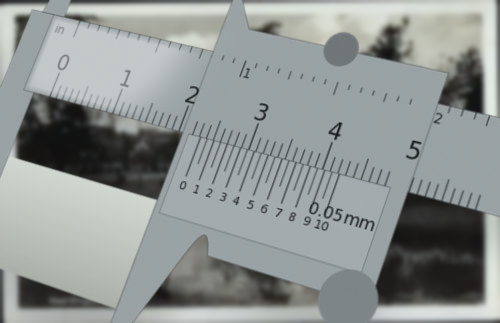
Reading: 23.2 mm
